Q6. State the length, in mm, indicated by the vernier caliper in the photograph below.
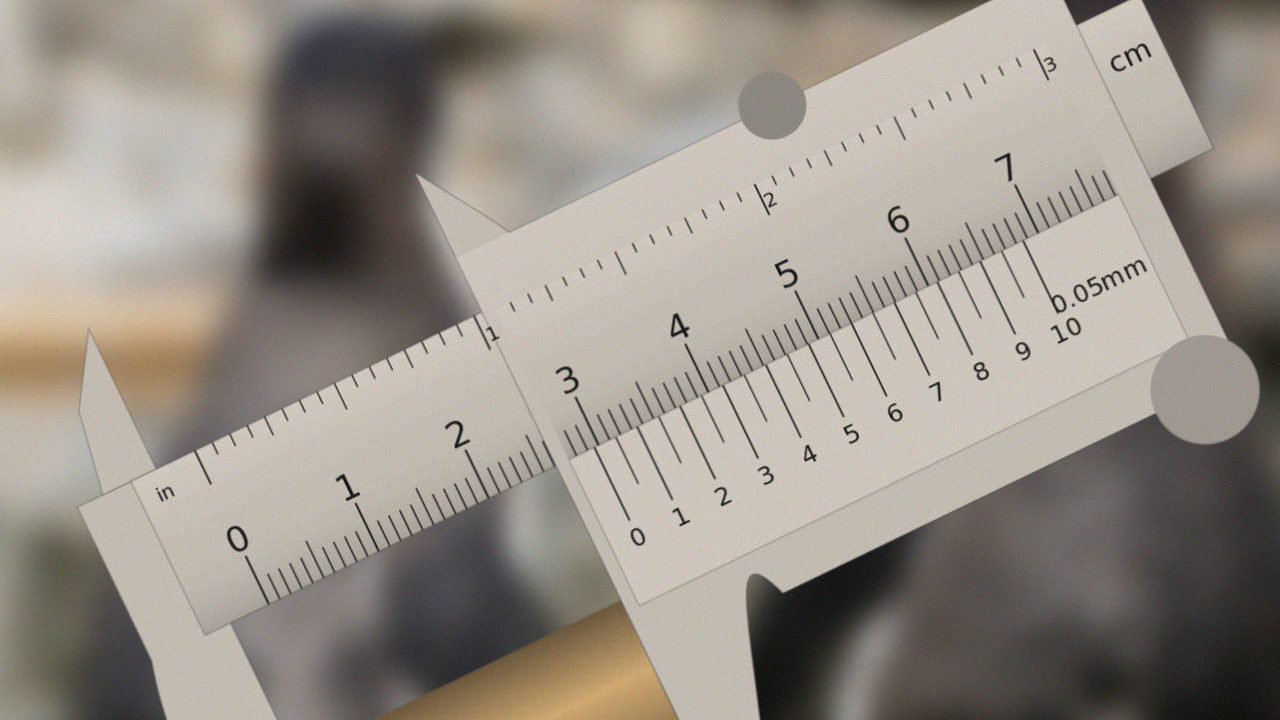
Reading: 29.6 mm
